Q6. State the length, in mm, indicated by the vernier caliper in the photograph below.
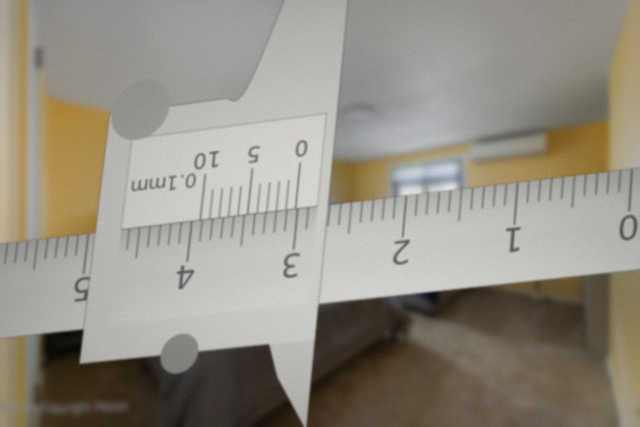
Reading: 30.2 mm
